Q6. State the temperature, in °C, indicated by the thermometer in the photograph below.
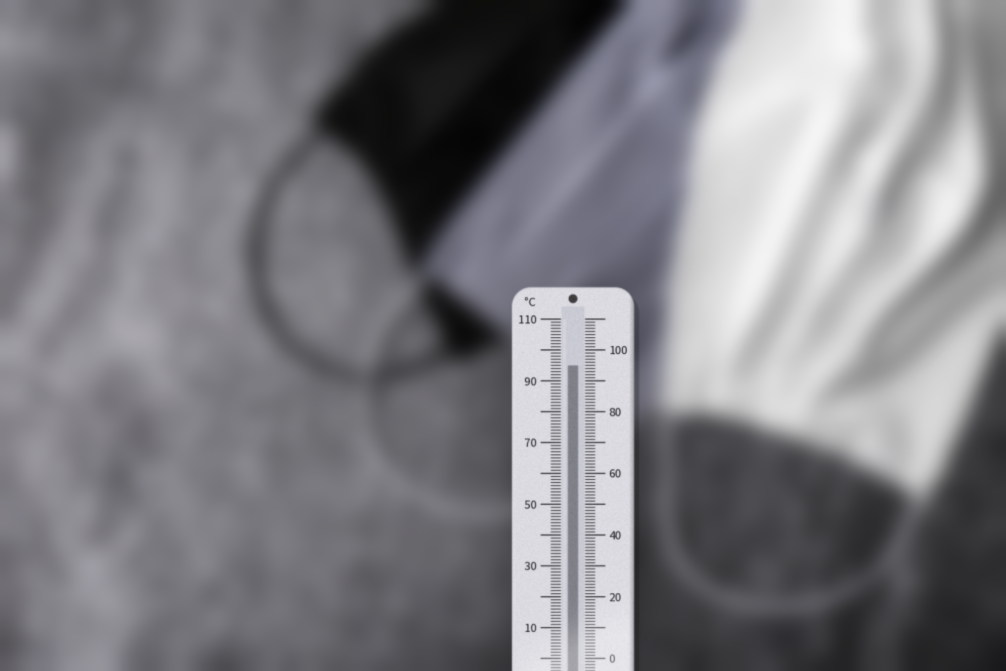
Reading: 95 °C
